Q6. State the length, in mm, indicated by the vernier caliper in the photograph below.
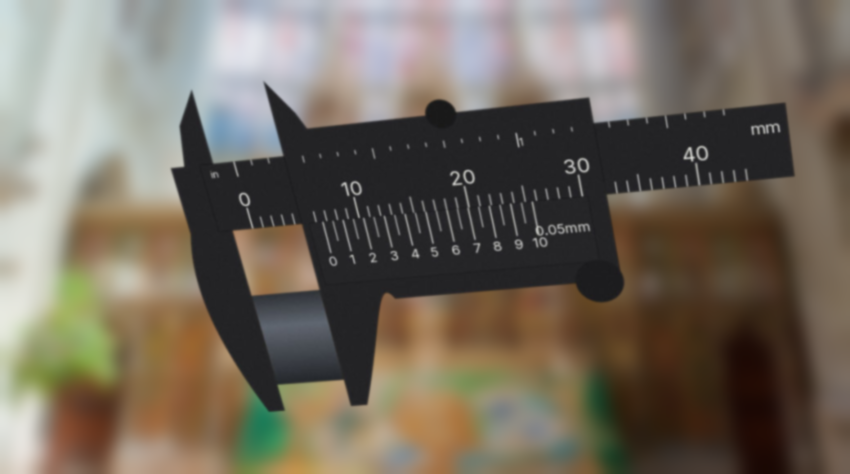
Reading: 6.6 mm
